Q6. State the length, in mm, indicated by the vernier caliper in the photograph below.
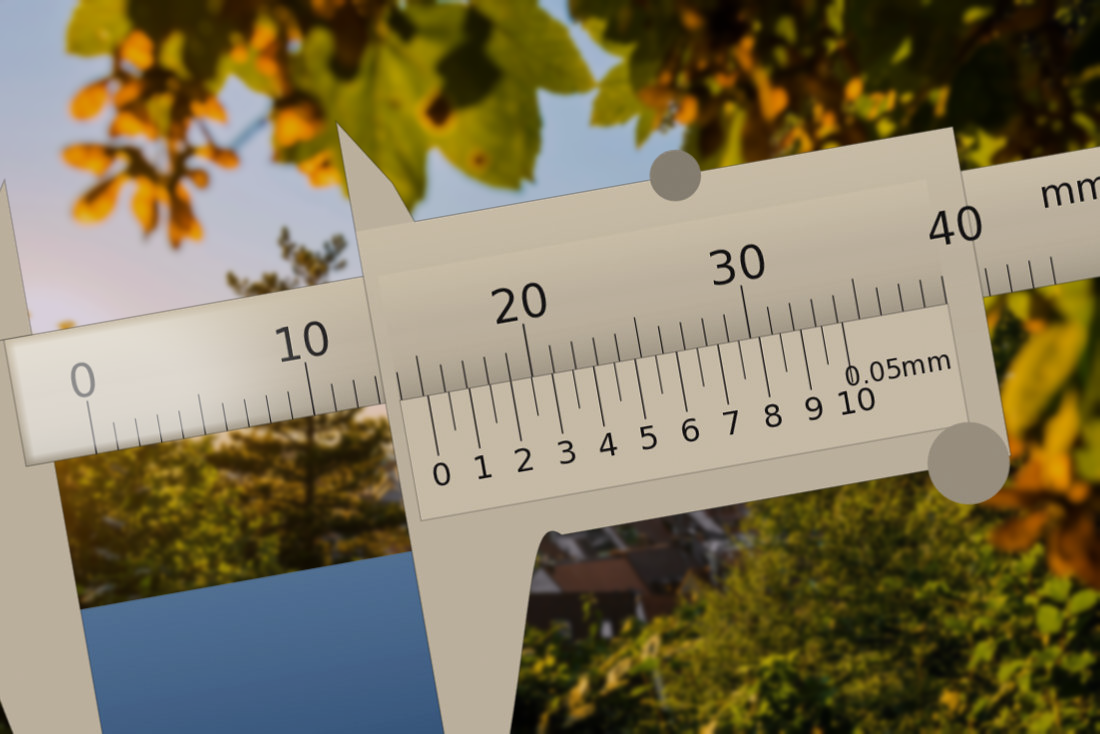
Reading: 15.2 mm
